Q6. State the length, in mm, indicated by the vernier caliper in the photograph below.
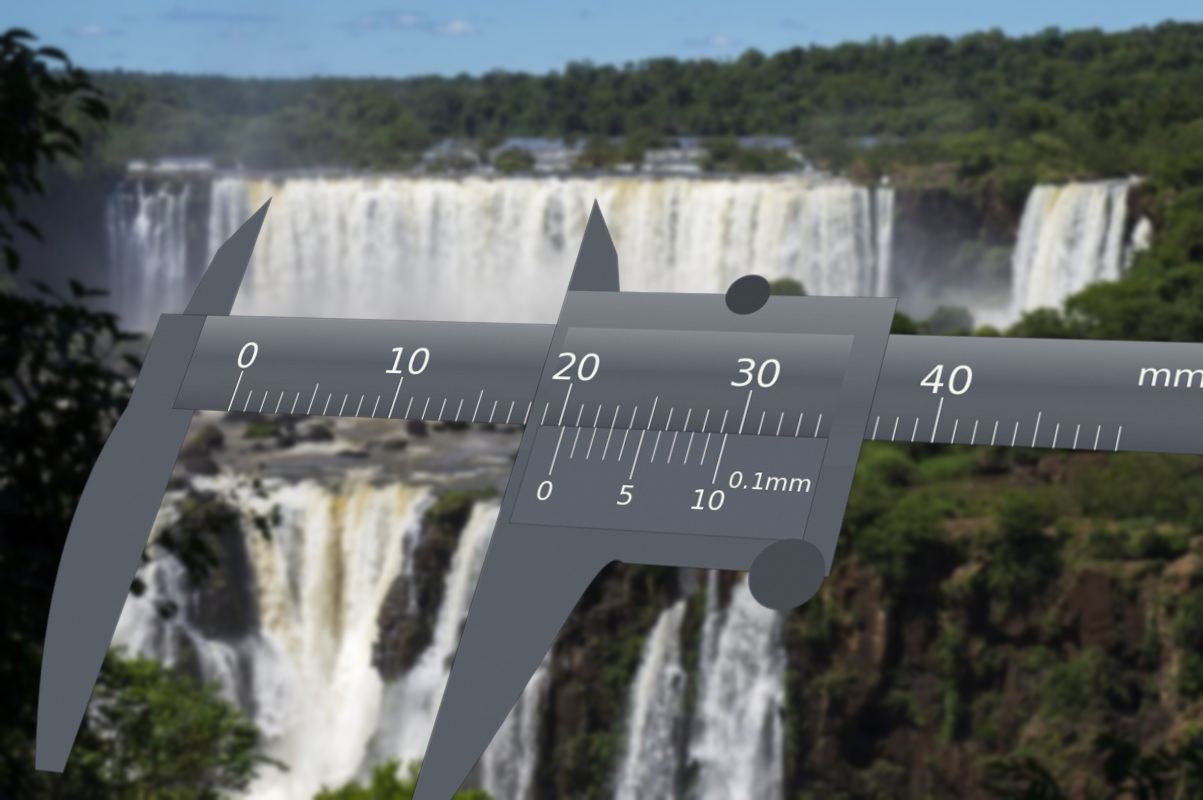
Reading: 20.3 mm
